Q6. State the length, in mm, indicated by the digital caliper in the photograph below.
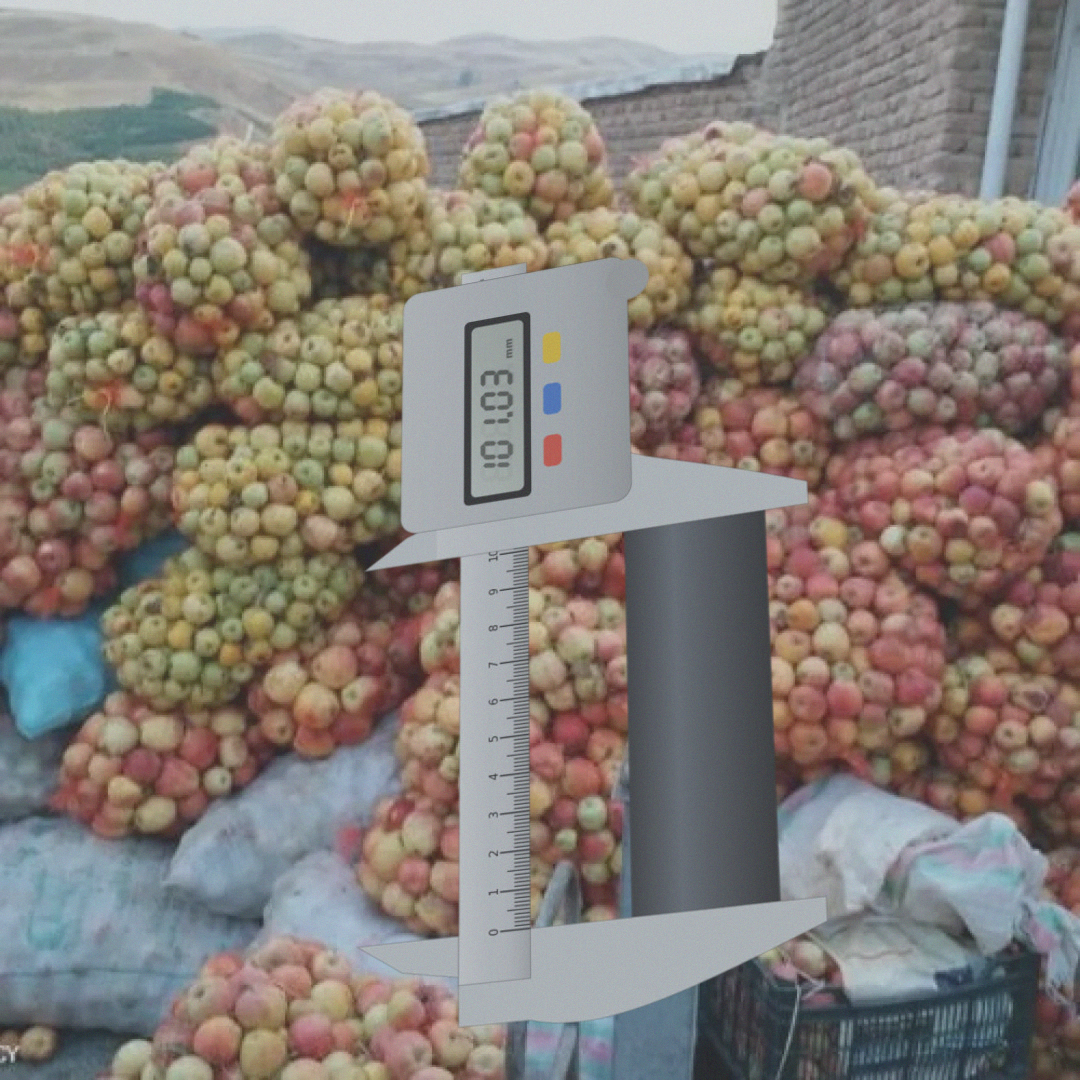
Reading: 101.03 mm
